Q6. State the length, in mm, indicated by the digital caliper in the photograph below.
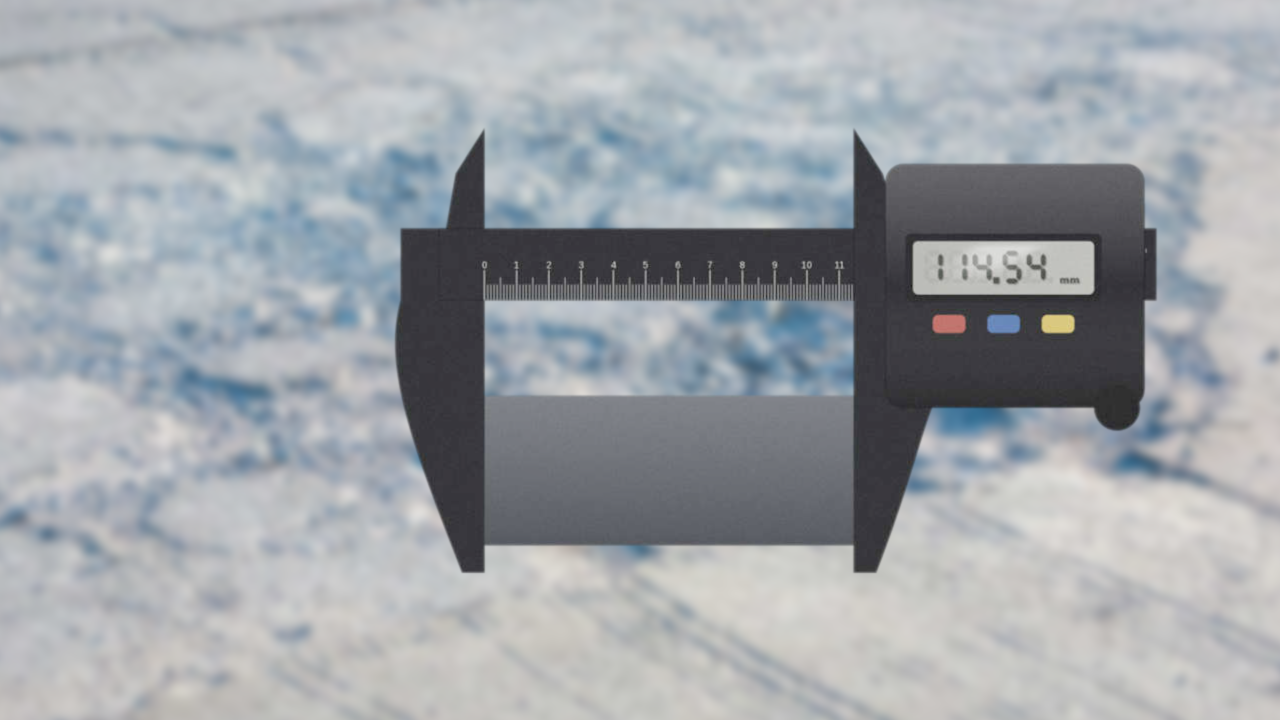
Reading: 114.54 mm
